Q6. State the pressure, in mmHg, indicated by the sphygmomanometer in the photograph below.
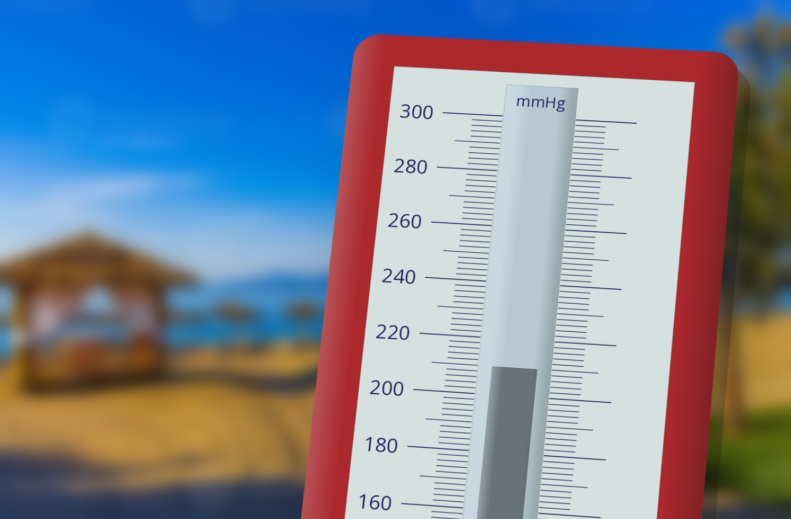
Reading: 210 mmHg
